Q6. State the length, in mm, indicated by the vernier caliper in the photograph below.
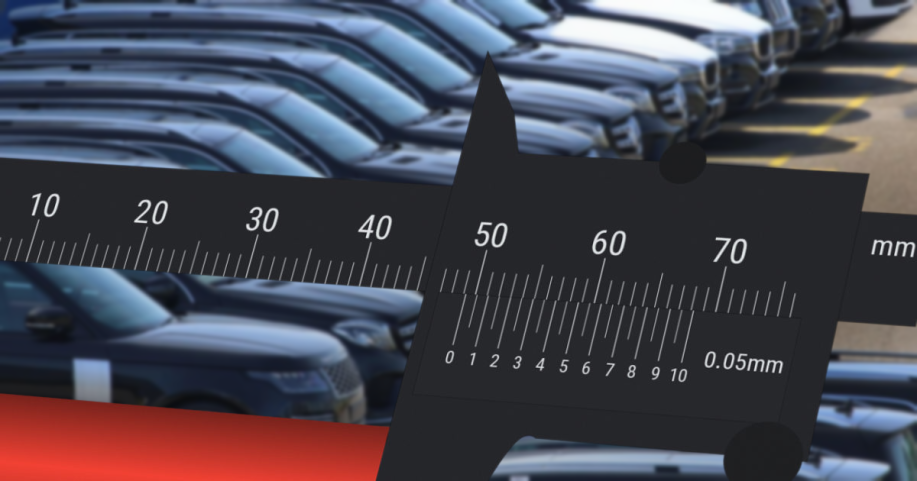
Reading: 49.2 mm
